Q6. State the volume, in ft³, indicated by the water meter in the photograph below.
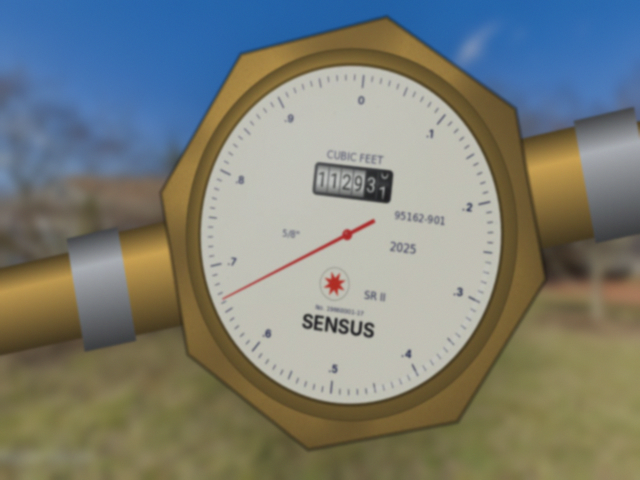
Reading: 112930.66 ft³
